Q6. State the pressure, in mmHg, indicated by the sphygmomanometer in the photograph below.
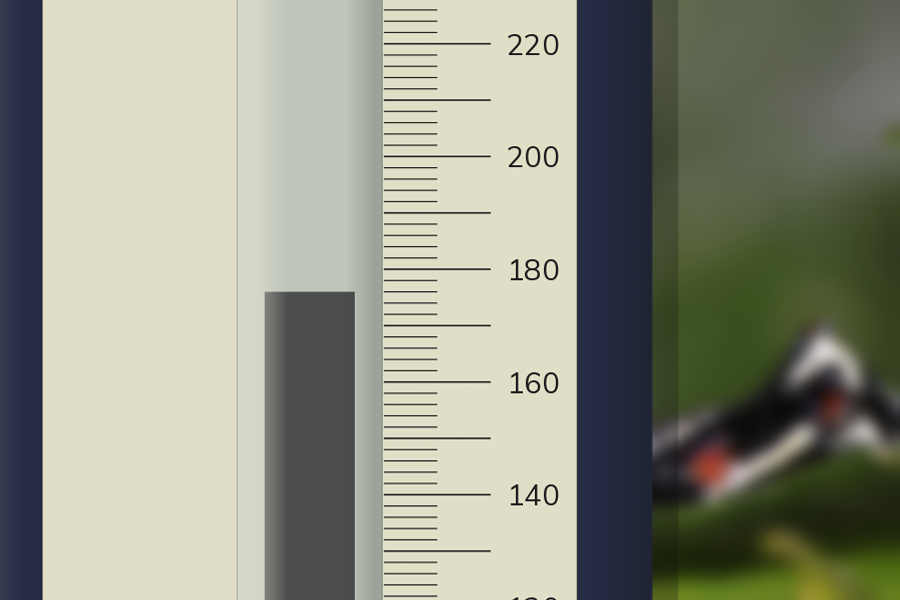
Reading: 176 mmHg
